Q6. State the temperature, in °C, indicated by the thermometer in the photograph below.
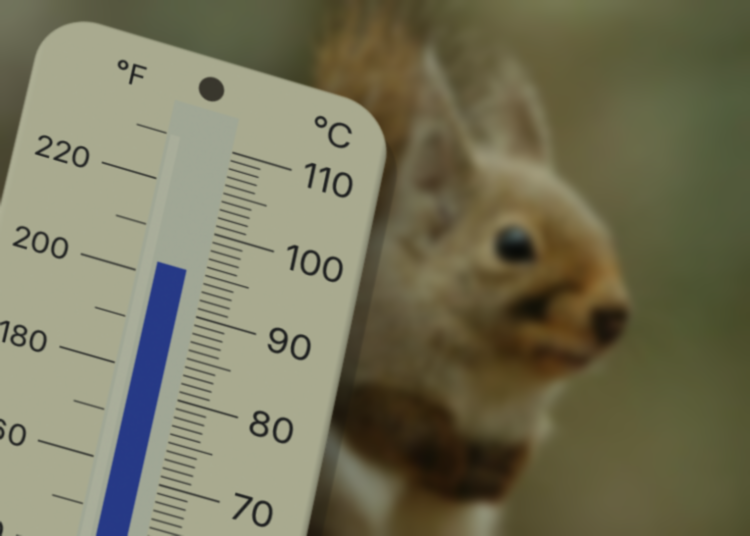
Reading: 95 °C
